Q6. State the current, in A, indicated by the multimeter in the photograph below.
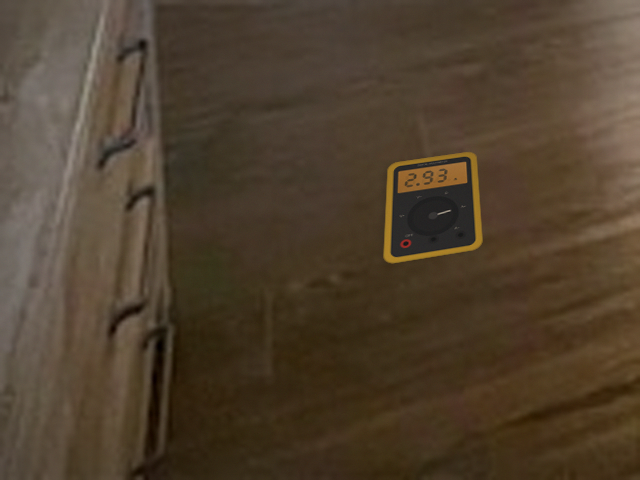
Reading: 2.93 A
